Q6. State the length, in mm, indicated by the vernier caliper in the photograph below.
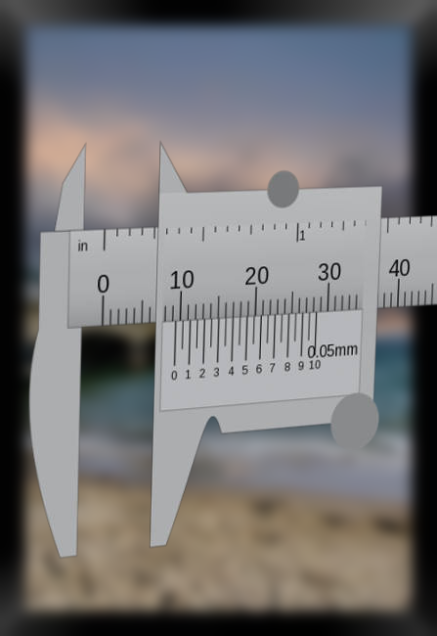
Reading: 9.4 mm
